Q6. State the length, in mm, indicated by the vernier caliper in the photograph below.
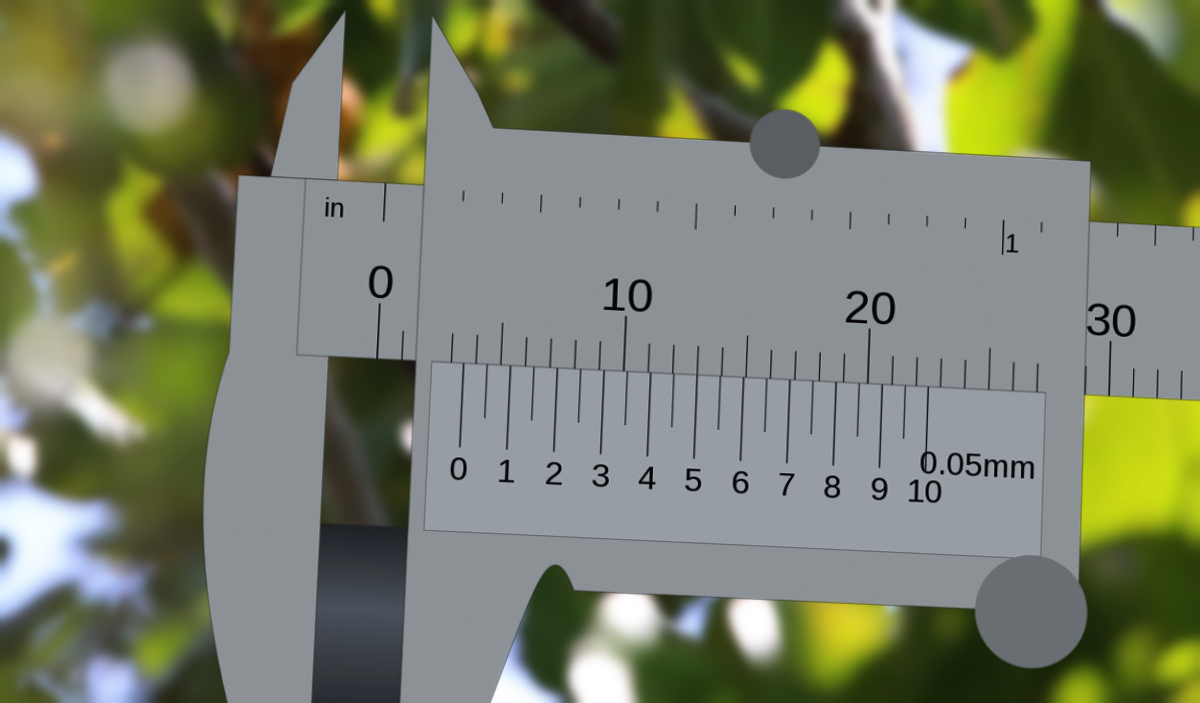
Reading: 3.50 mm
